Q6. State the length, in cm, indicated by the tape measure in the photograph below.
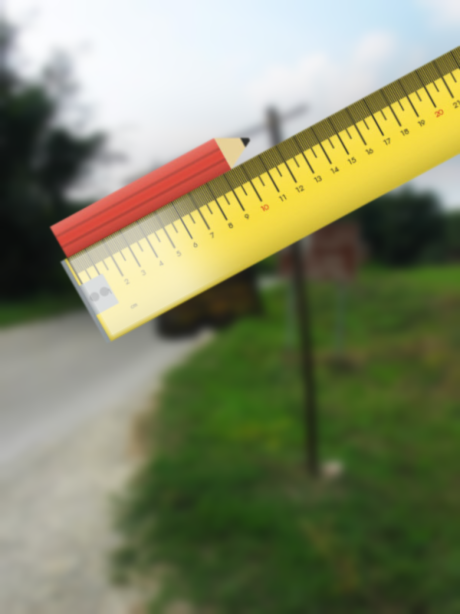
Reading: 11 cm
